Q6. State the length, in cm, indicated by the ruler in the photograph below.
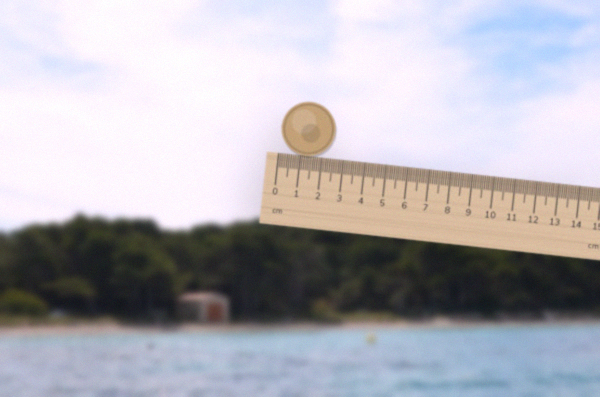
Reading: 2.5 cm
